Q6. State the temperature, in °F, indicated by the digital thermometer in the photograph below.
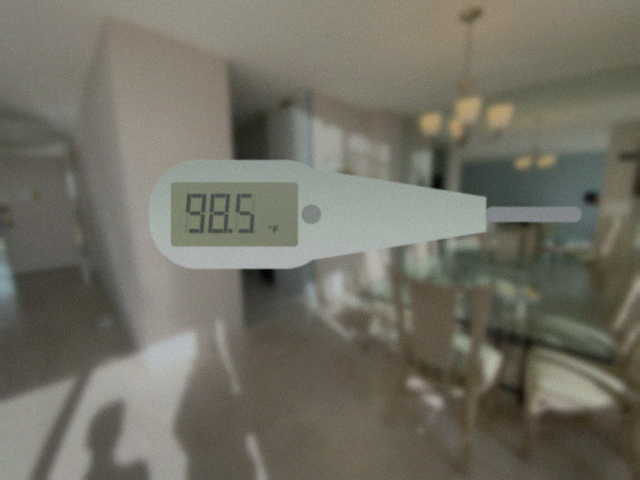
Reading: 98.5 °F
